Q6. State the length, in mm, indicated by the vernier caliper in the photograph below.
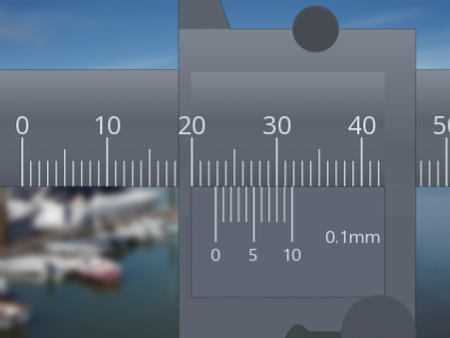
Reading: 22.8 mm
